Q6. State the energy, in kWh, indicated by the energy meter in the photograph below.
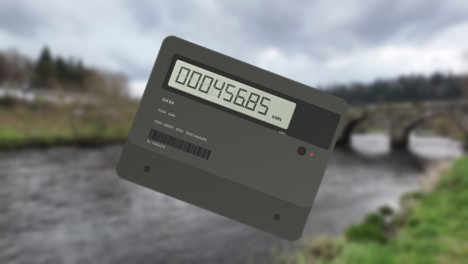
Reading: 456.85 kWh
